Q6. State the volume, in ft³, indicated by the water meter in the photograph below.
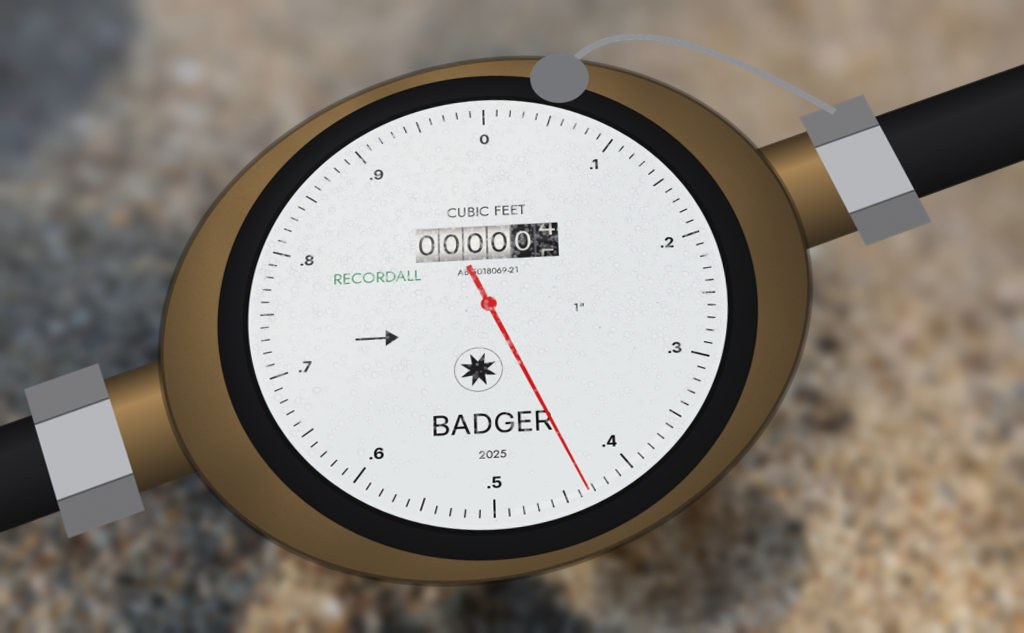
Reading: 4.43 ft³
